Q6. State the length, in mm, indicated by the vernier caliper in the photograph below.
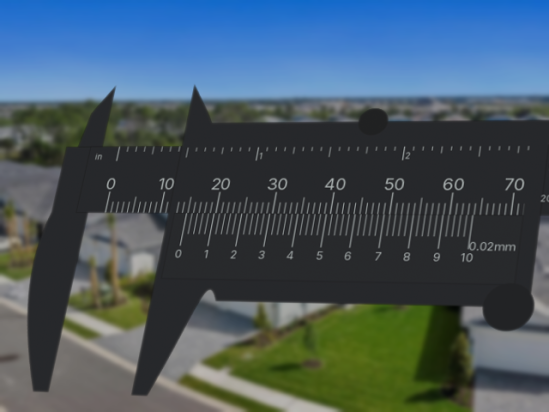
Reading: 14.8 mm
